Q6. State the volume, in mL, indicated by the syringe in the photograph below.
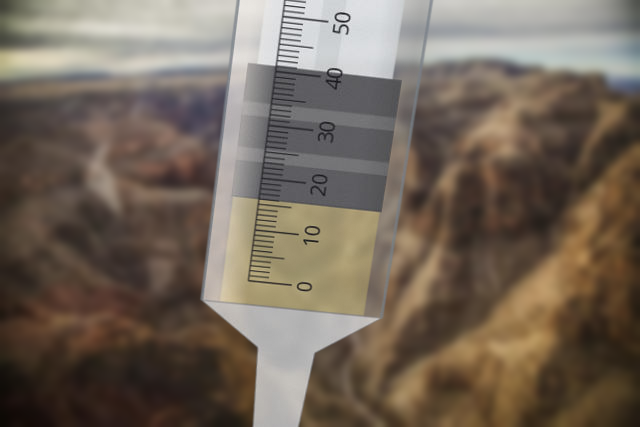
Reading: 16 mL
